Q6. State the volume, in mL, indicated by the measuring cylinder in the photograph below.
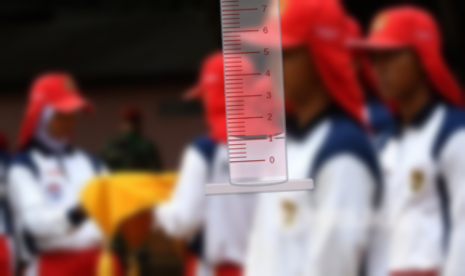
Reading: 1 mL
